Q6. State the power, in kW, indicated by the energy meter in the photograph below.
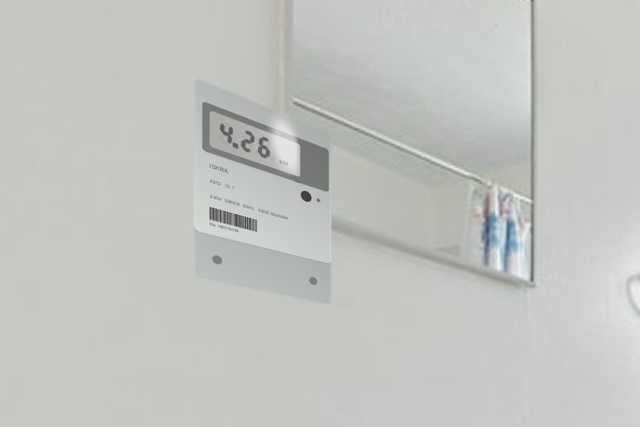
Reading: 4.26 kW
